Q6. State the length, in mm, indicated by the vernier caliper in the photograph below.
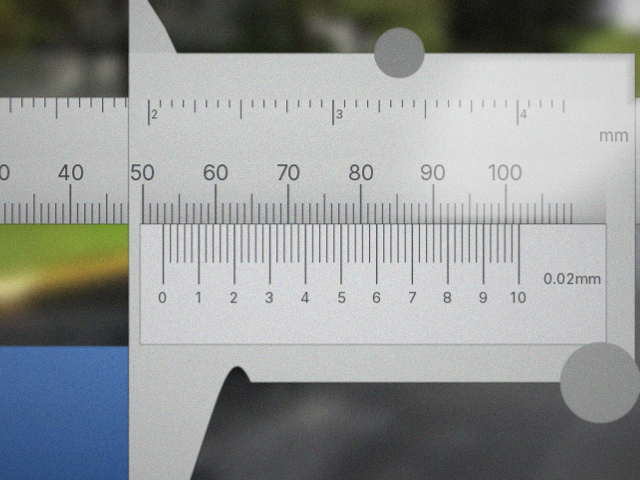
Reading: 52.8 mm
